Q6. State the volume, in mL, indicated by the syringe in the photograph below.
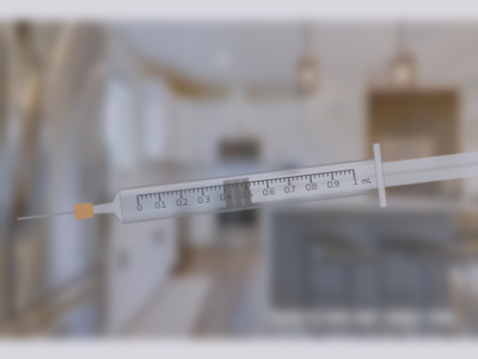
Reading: 0.4 mL
